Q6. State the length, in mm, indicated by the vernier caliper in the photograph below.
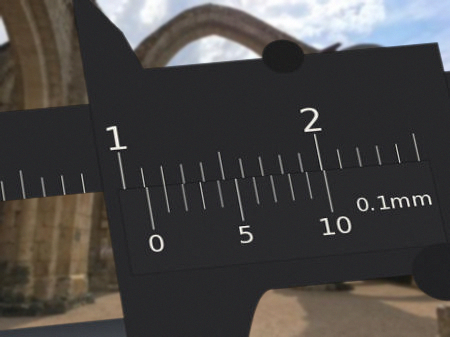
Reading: 11.1 mm
